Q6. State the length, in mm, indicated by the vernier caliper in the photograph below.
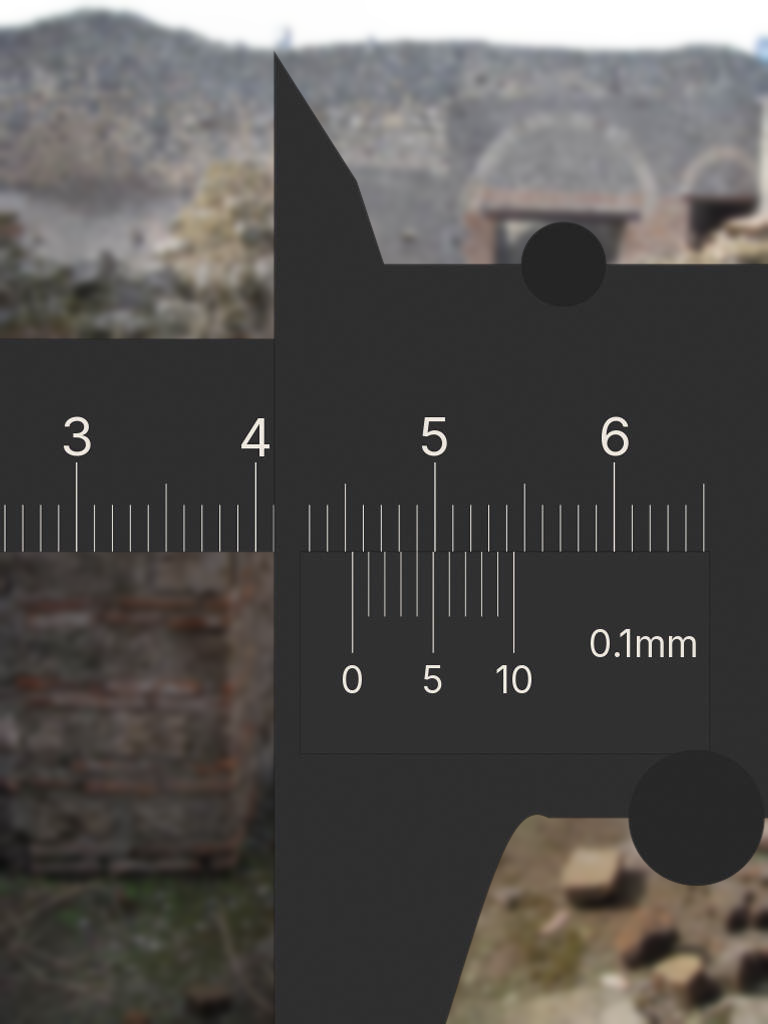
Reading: 45.4 mm
